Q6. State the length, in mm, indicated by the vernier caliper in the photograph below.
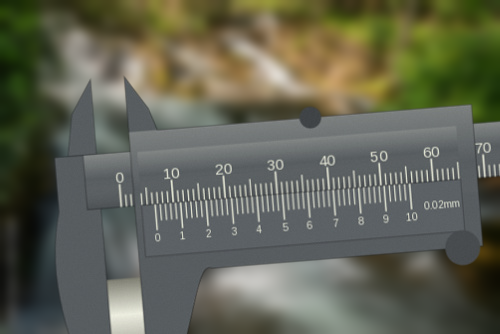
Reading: 6.5 mm
